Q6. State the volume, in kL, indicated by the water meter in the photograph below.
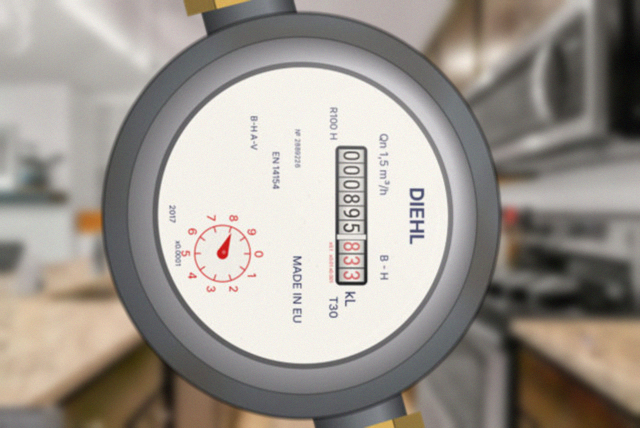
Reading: 895.8338 kL
